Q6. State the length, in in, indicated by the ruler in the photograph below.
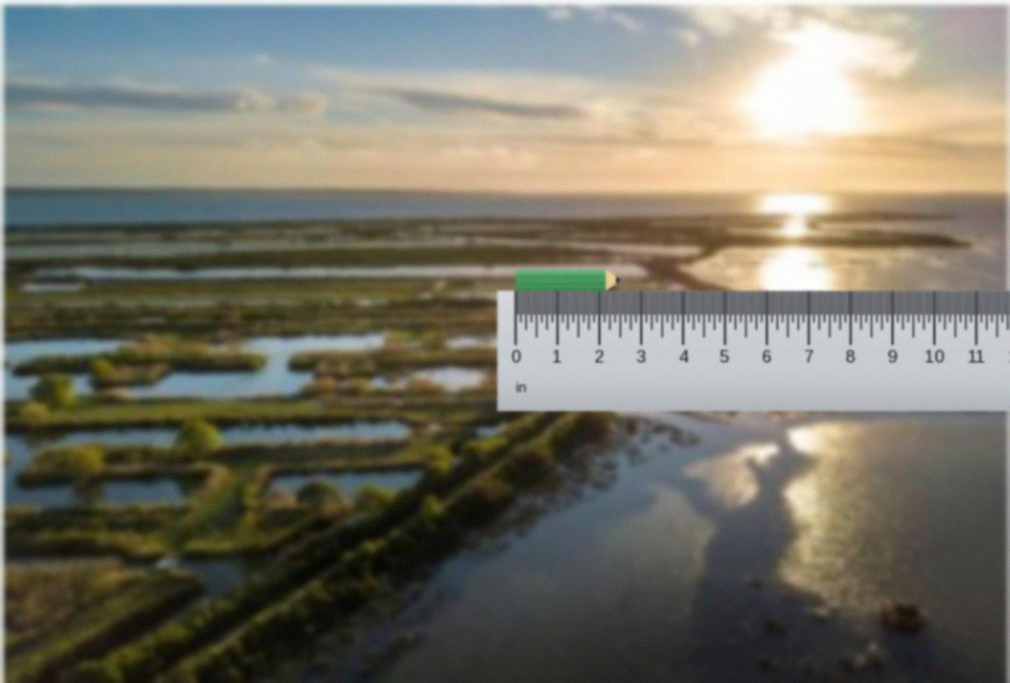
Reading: 2.5 in
